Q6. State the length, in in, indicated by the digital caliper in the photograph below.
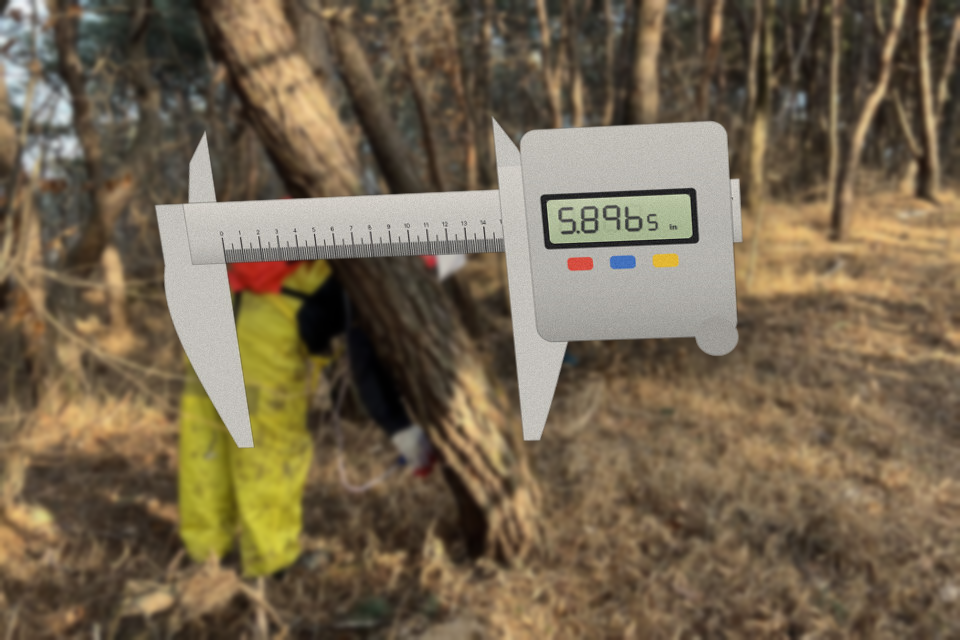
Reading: 5.8965 in
